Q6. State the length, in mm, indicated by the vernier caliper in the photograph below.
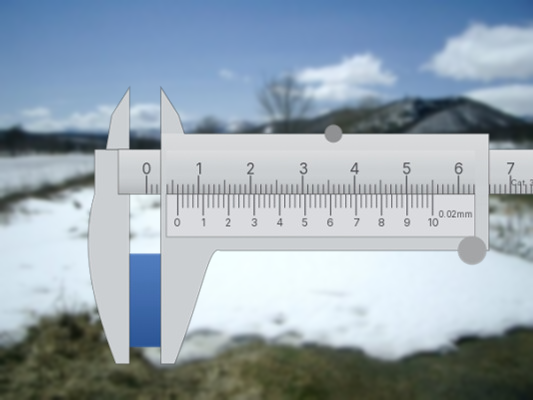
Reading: 6.0 mm
